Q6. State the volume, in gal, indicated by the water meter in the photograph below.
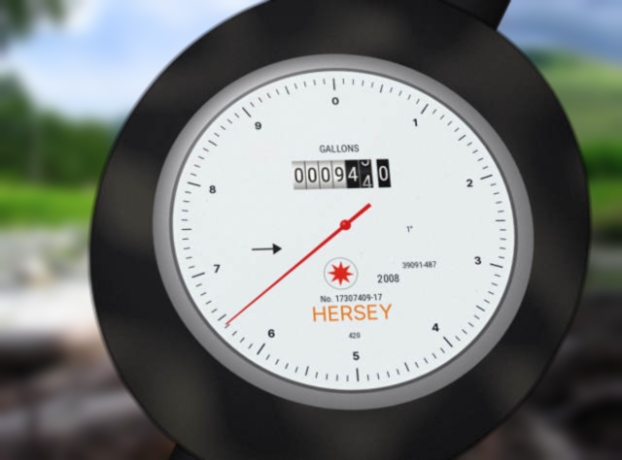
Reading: 9436.4 gal
